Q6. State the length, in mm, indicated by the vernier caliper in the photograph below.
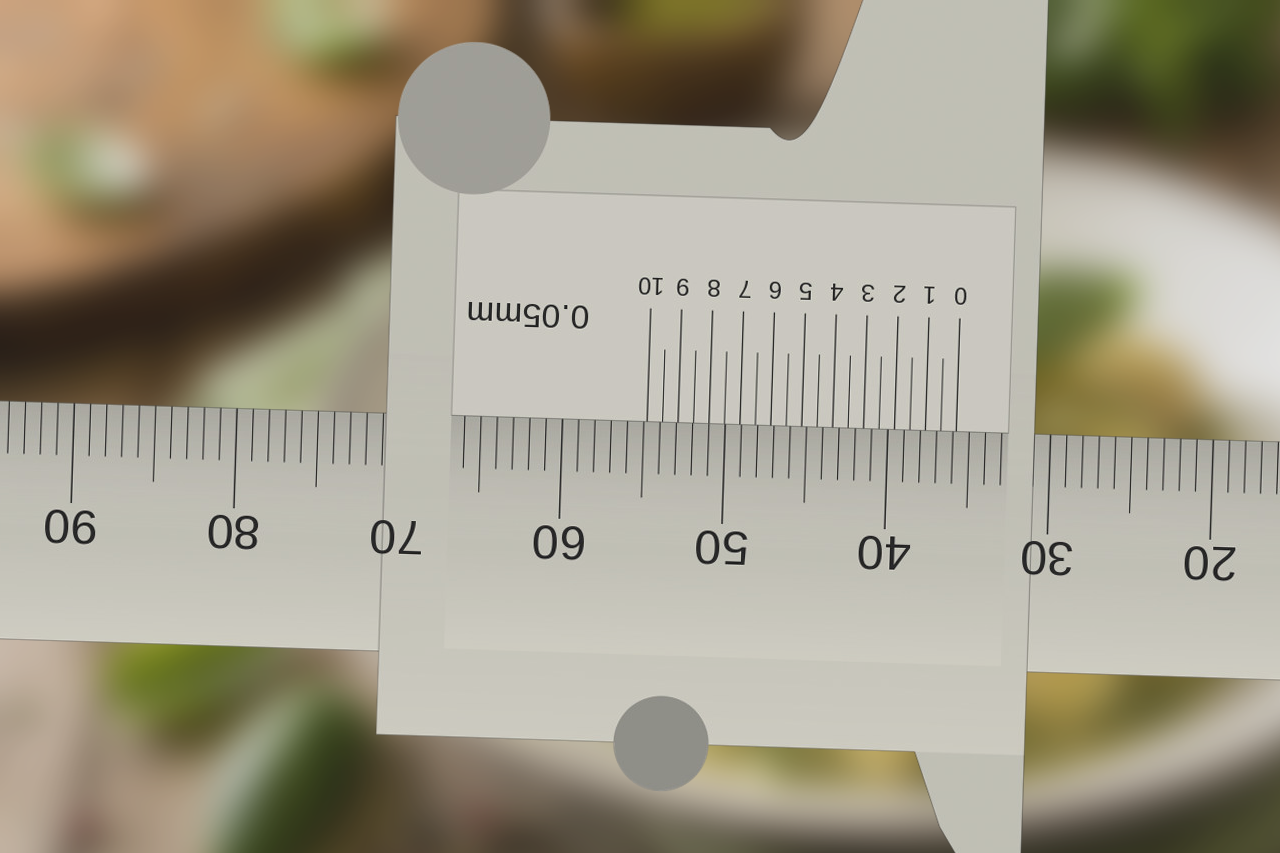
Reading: 35.8 mm
